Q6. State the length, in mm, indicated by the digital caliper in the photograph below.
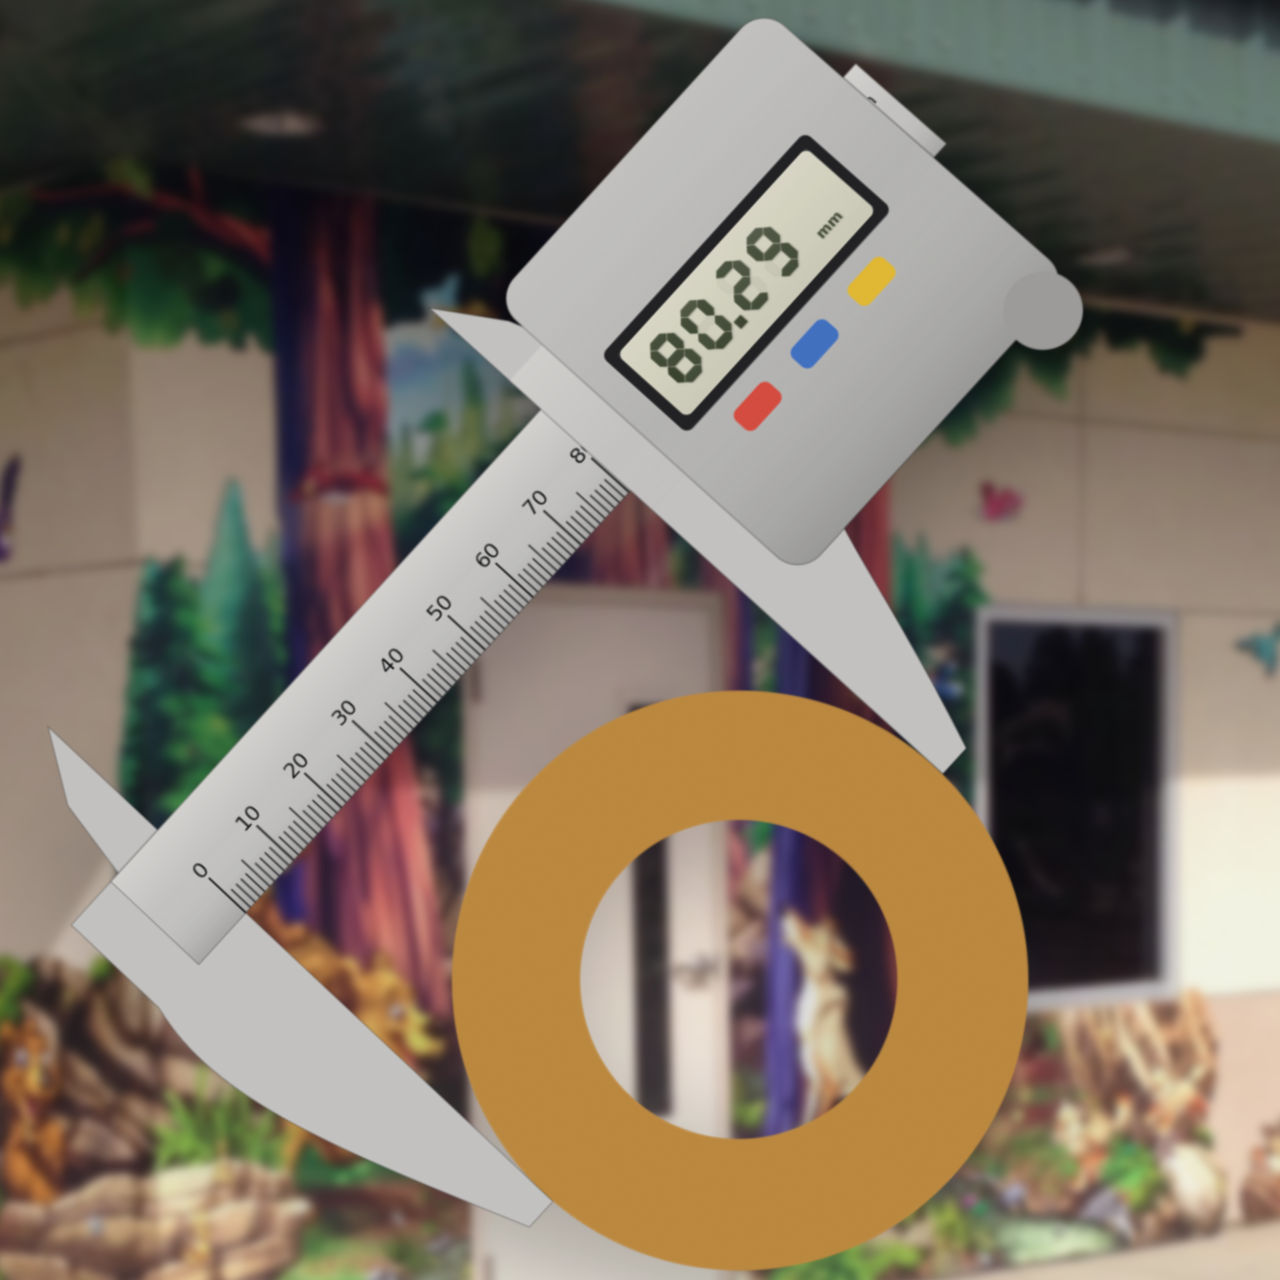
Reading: 80.29 mm
